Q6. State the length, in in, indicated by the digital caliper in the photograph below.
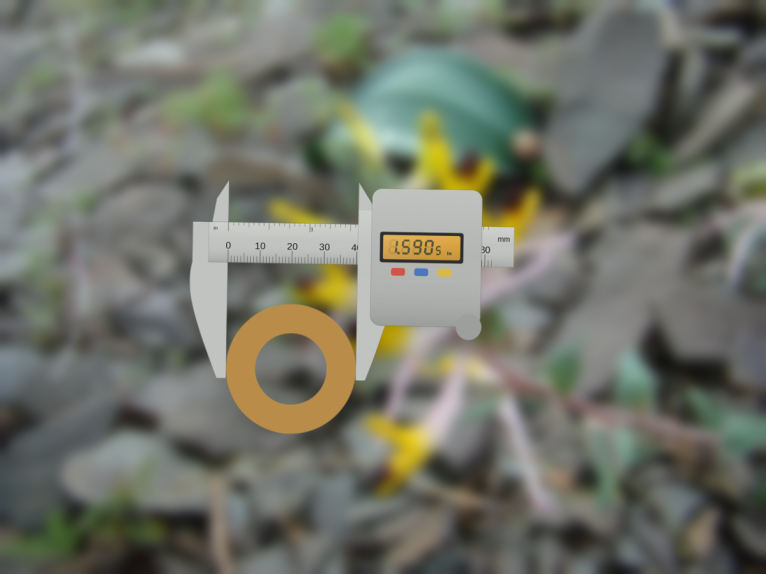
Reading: 1.5905 in
